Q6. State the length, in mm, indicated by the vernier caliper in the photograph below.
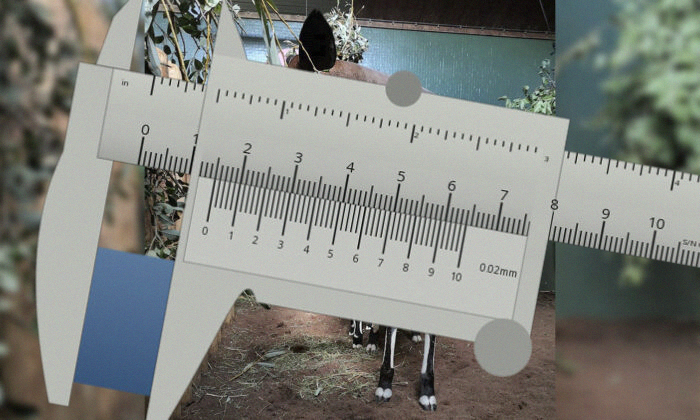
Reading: 15.0 mm
